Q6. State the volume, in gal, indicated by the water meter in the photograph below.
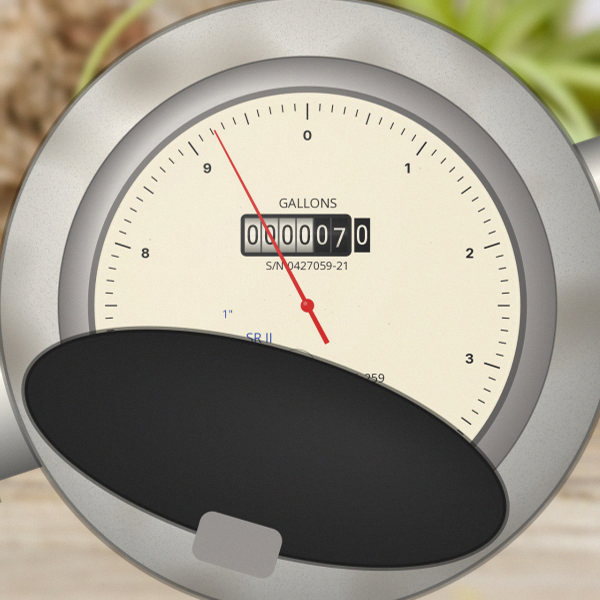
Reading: 69.2 gal
